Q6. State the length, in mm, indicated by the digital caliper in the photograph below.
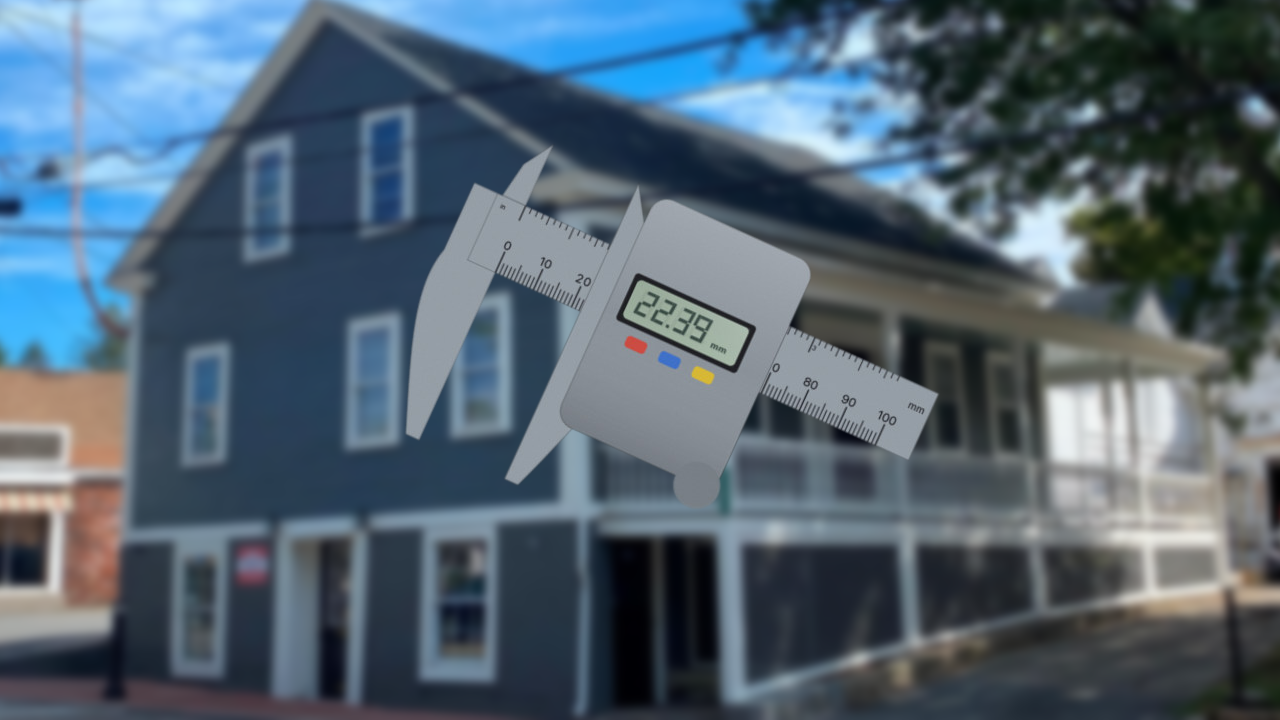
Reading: 22.39 mm
